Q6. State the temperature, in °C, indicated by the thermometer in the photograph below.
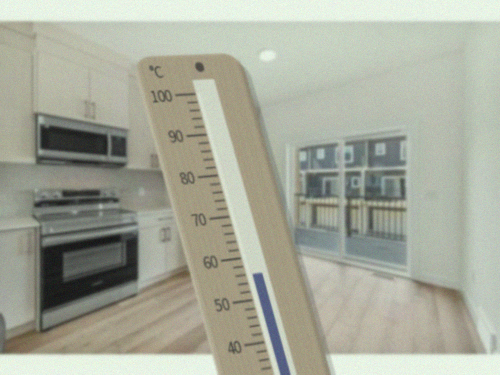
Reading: 56 °C
